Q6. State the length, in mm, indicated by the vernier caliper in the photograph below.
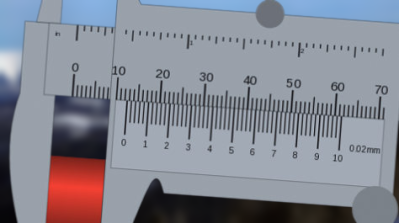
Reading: 12.5 mm
